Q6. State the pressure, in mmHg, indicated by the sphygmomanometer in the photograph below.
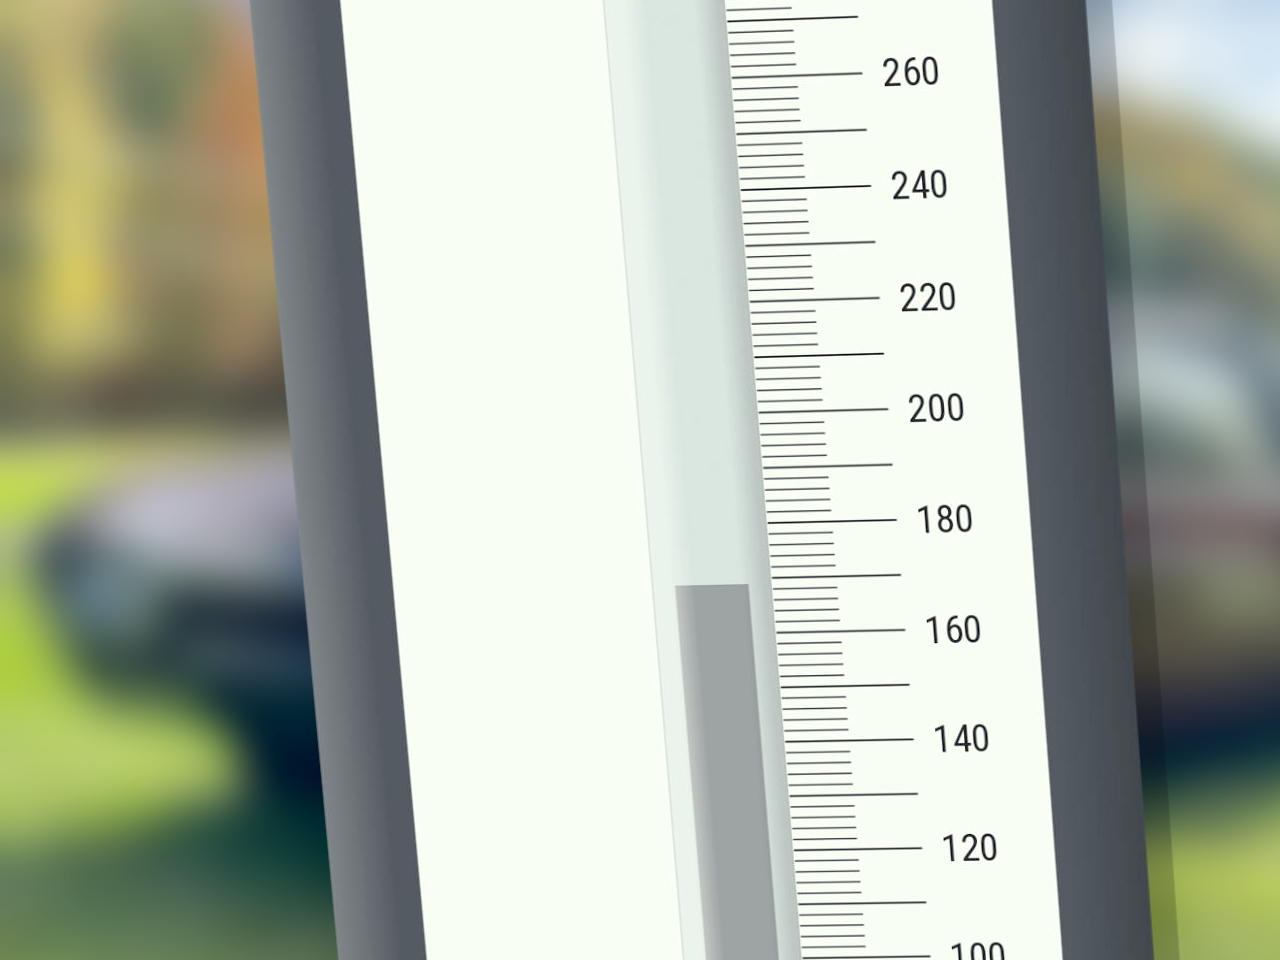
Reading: 169 mmHg
